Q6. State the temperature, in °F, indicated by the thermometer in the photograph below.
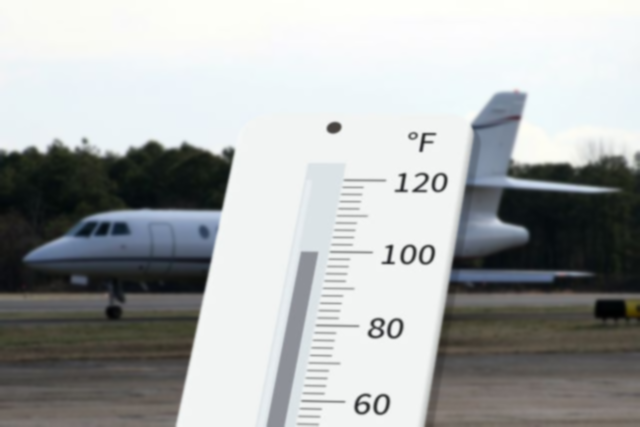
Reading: 100 °F
